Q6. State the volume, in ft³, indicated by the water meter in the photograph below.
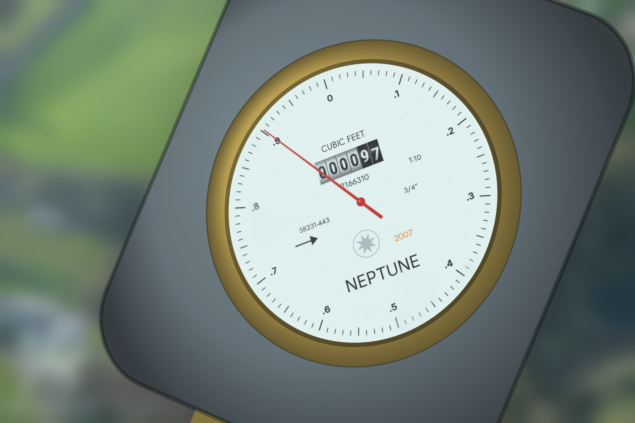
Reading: 96.90 ft³
